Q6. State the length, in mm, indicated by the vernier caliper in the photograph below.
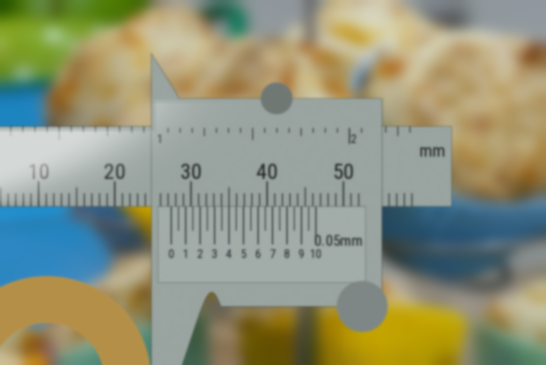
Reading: 27.4 mm
